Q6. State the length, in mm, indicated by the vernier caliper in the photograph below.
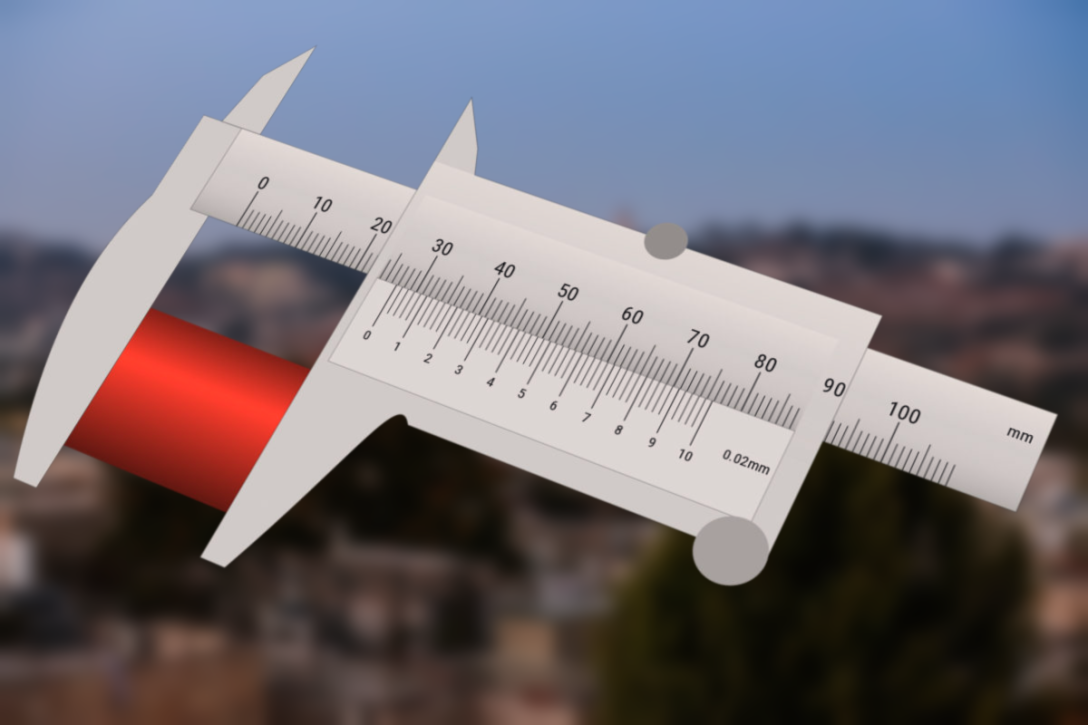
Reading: 26.8 mm
